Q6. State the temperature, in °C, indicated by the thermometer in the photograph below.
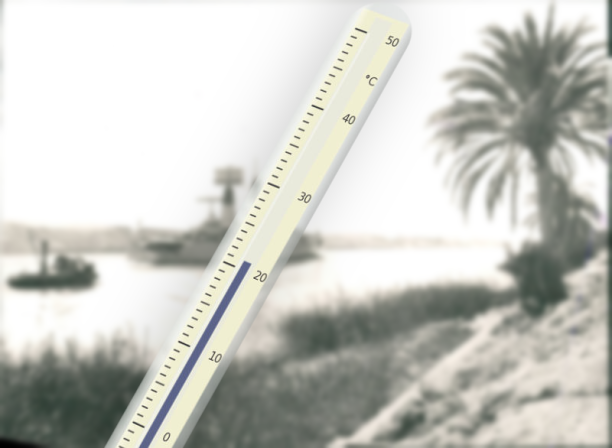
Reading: 21 °C
